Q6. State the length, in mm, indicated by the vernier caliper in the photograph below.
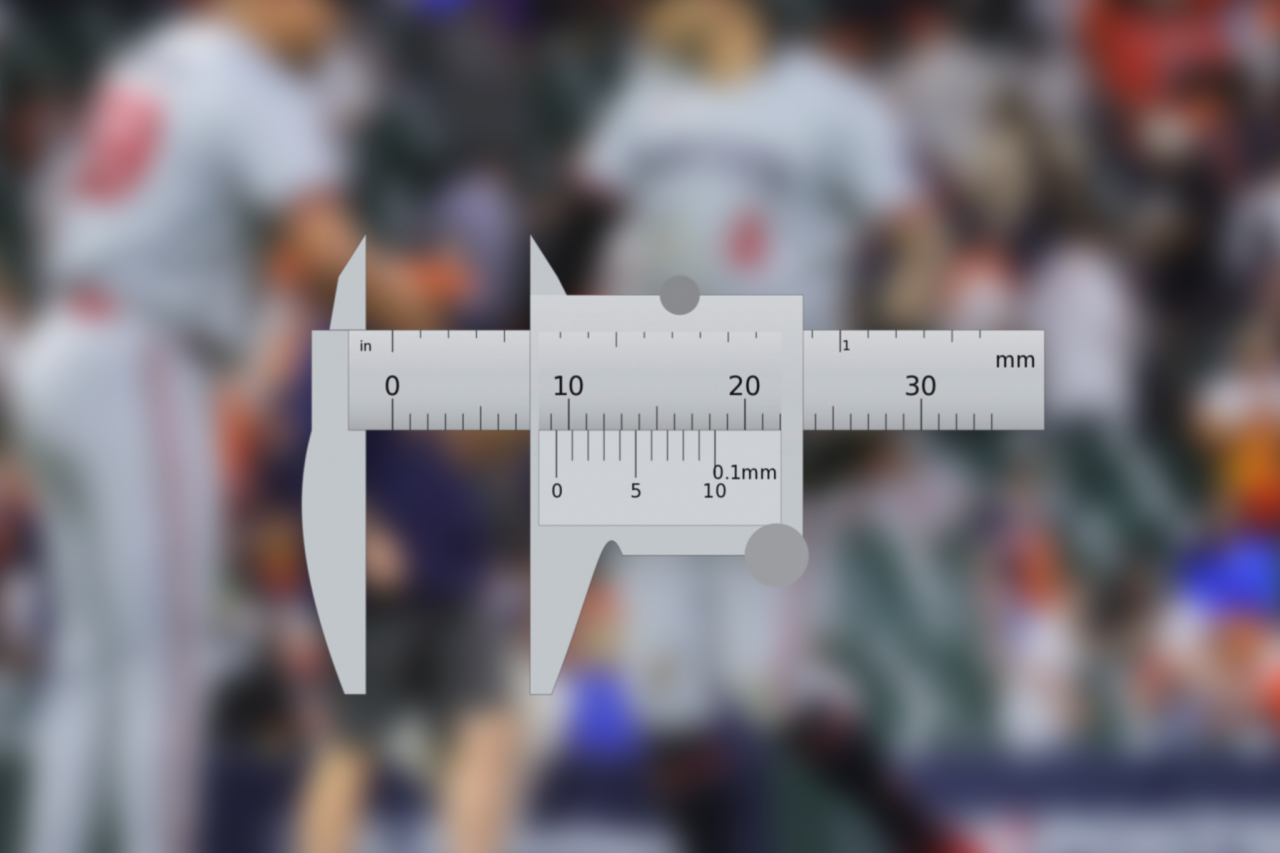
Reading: 9.3 mm
